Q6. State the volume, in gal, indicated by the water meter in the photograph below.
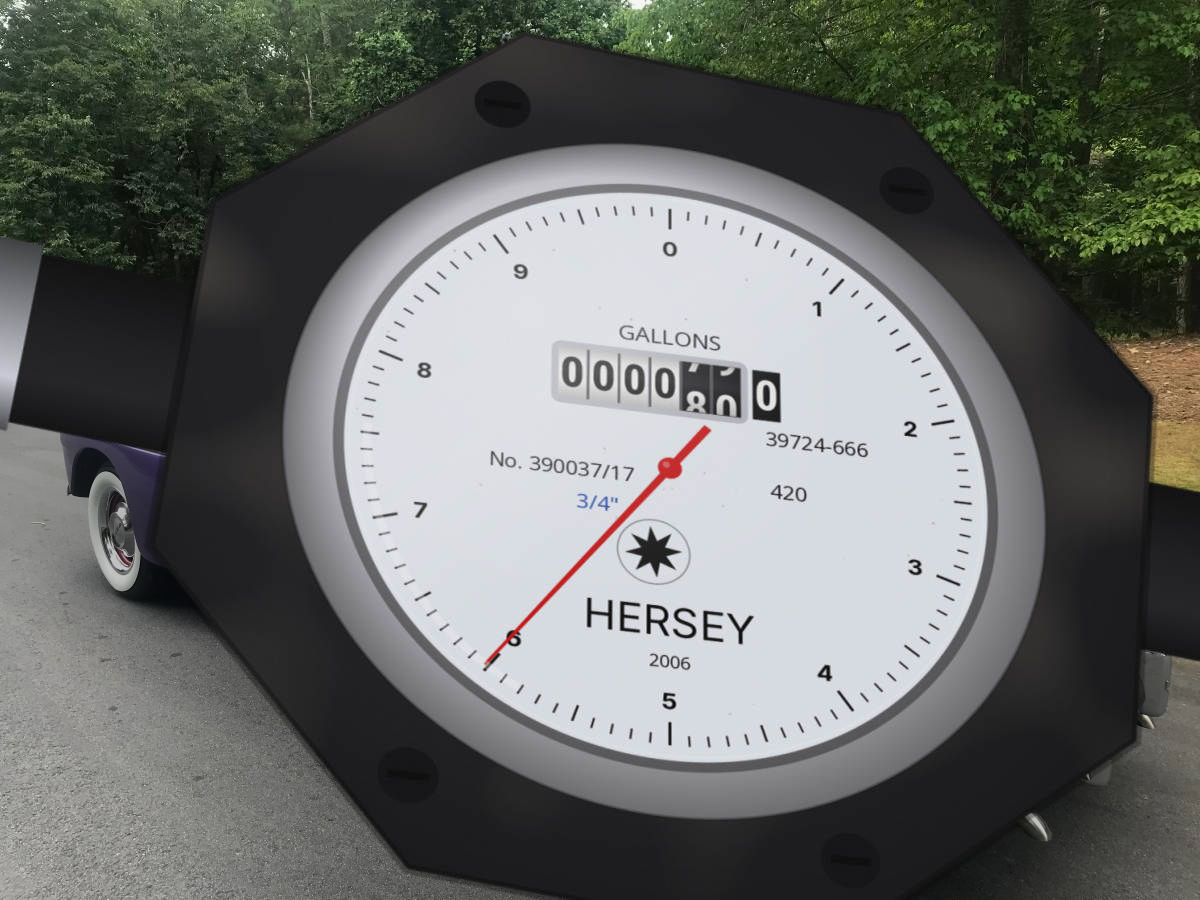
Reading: 796.0 gal
